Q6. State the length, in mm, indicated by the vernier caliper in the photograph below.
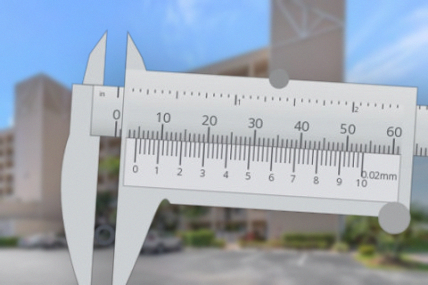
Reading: 4.5 mm
